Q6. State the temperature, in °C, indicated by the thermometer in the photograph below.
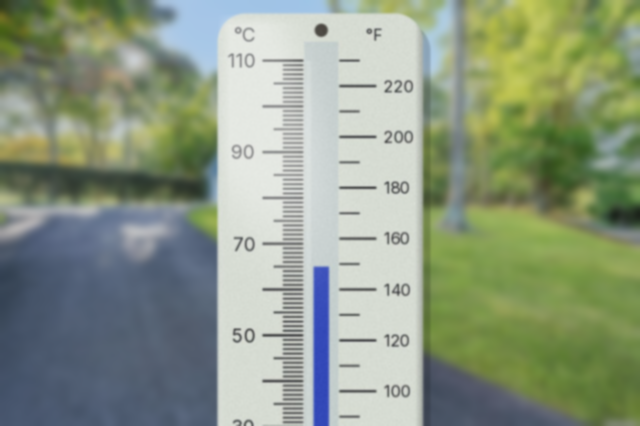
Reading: 65 °C
